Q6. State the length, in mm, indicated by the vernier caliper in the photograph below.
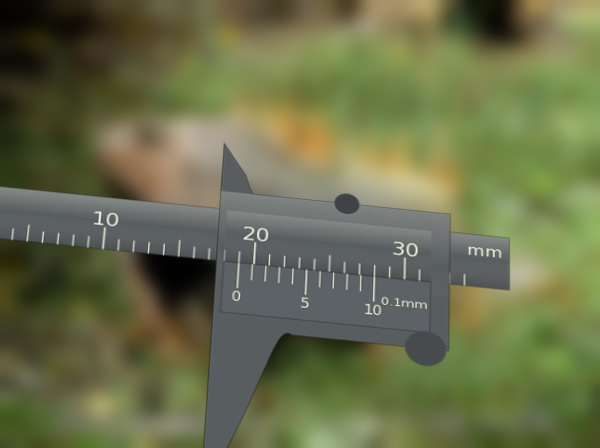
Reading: 19.0 mm
